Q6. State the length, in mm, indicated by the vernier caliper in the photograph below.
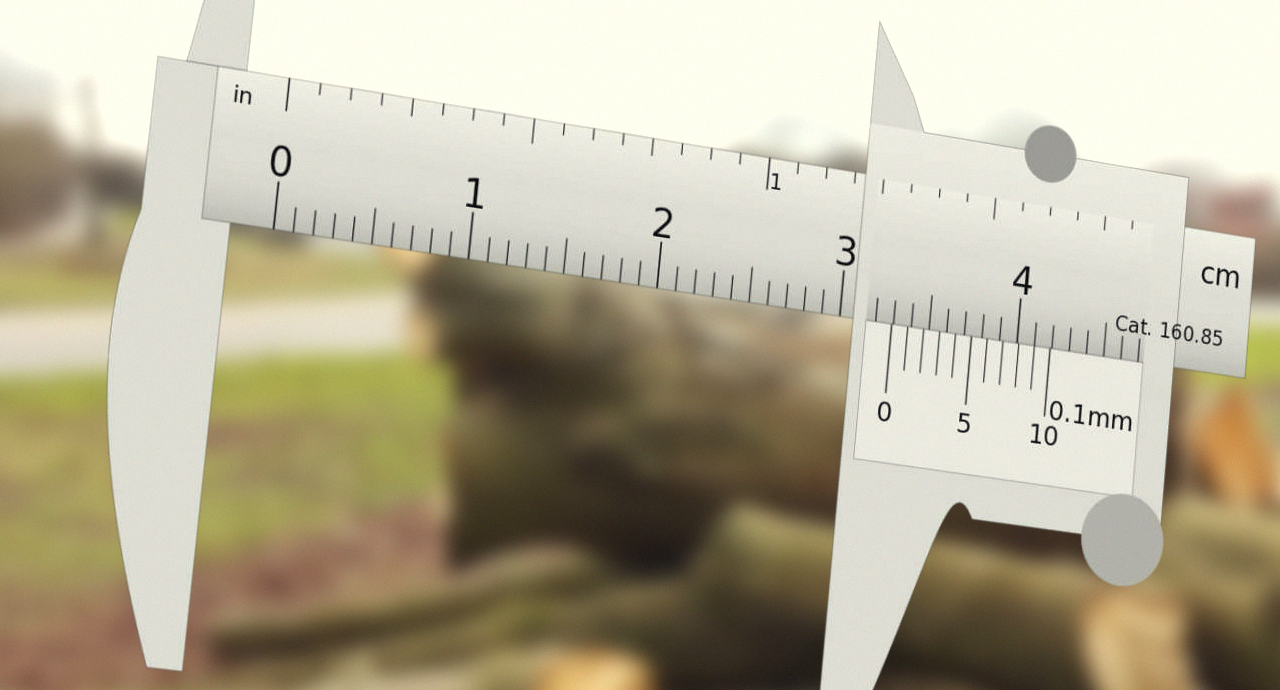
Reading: 32.9 mm
